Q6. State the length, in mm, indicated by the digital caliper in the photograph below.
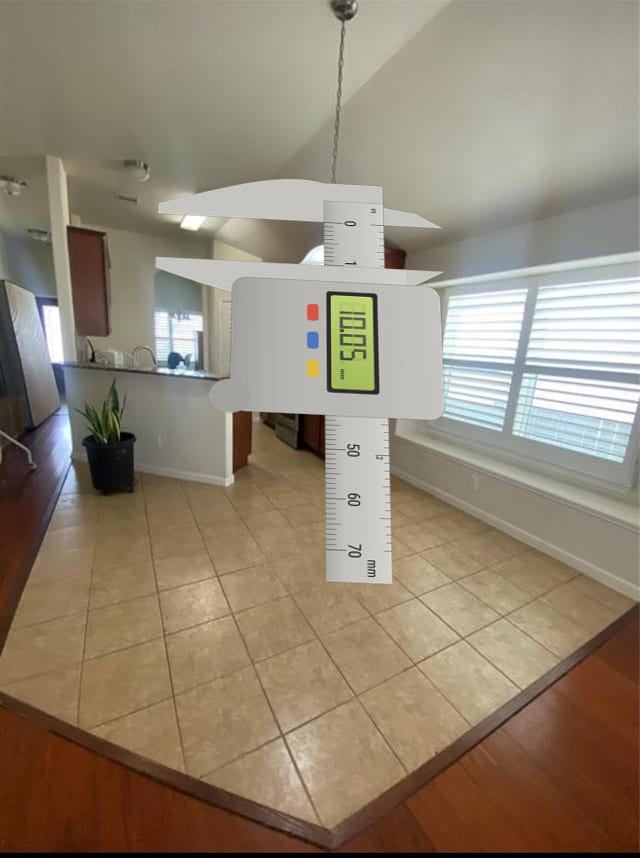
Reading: 10.05 mm
